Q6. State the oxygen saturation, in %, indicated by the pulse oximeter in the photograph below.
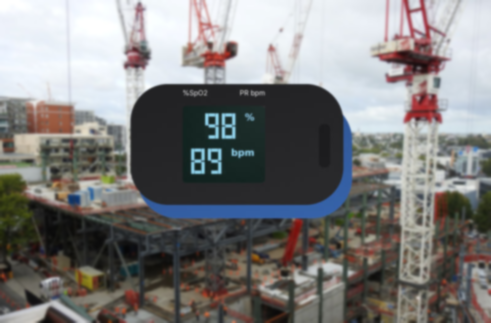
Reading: 98 %
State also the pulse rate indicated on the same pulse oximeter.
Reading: 89 bpm
